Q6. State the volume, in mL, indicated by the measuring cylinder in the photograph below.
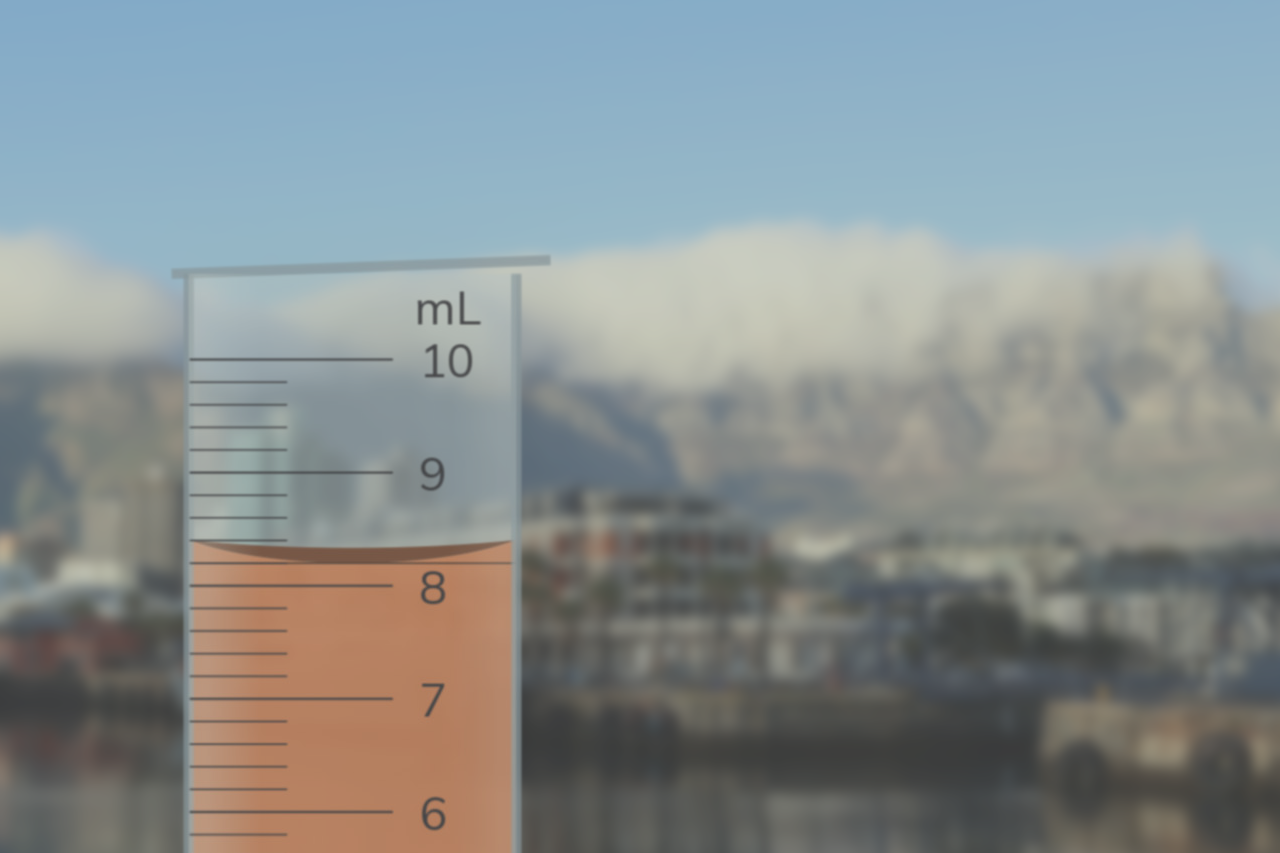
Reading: 8.2 mL
